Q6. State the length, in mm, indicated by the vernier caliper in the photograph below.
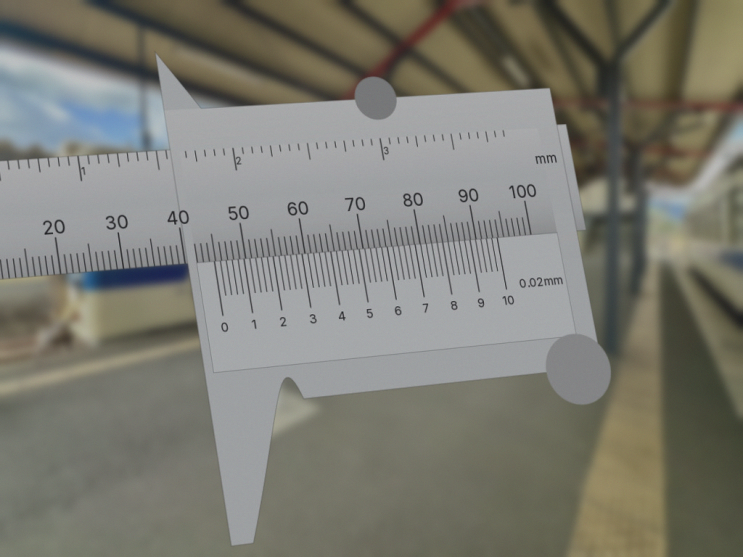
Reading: 44.8 mm
